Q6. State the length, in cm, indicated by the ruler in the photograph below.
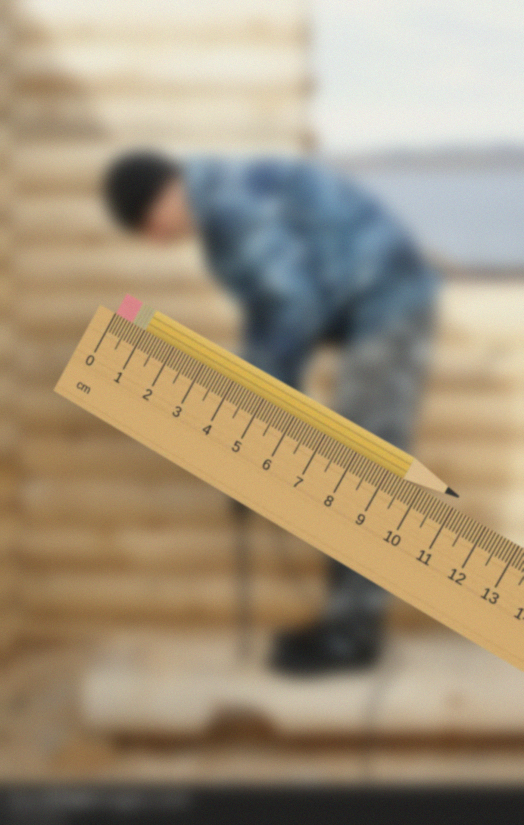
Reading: 11 cm
